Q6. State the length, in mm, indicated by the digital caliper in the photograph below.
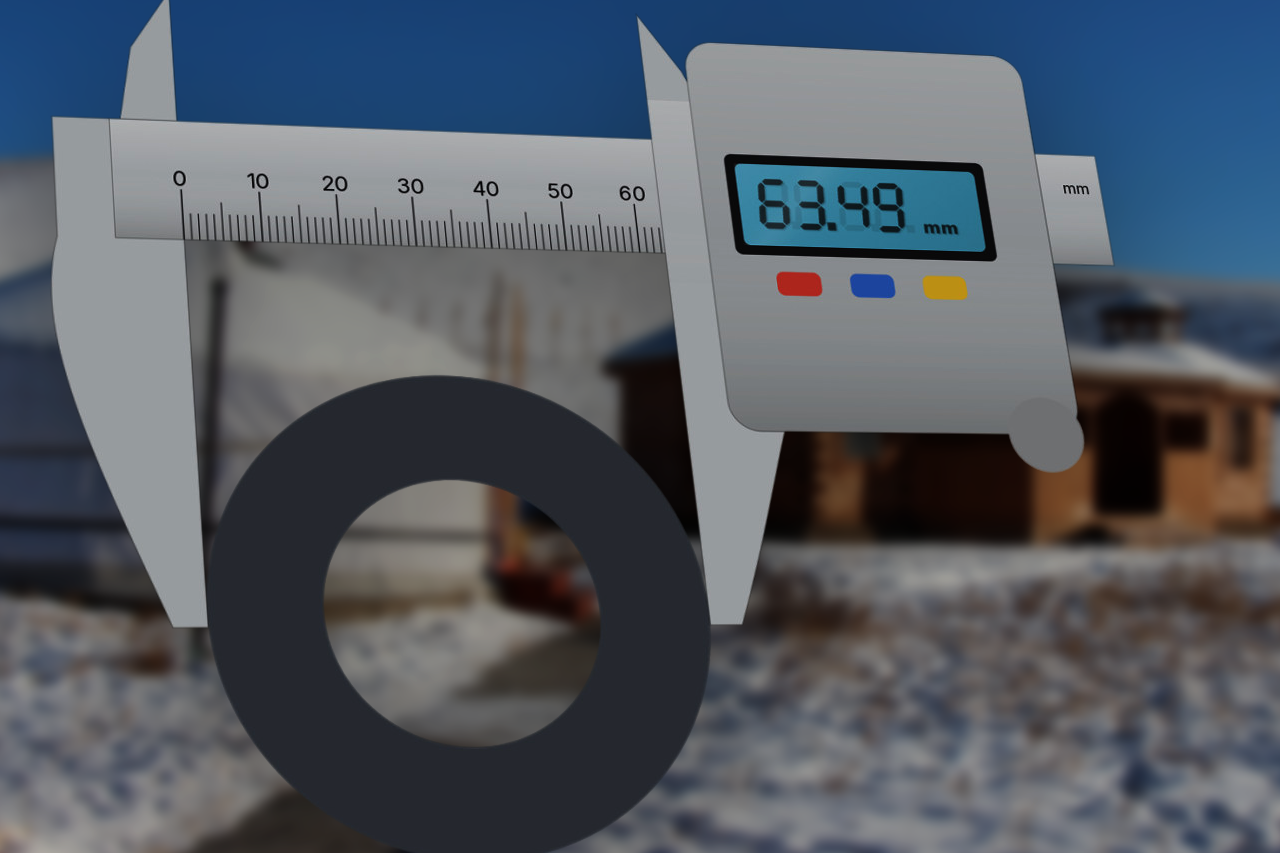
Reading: 63.49 mm
